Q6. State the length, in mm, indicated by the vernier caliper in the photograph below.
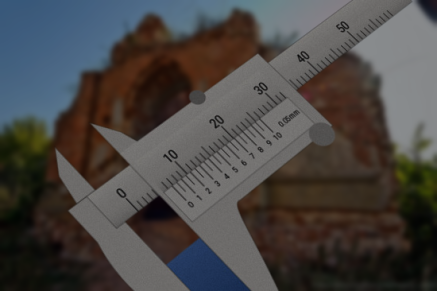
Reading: 6.8 mm
